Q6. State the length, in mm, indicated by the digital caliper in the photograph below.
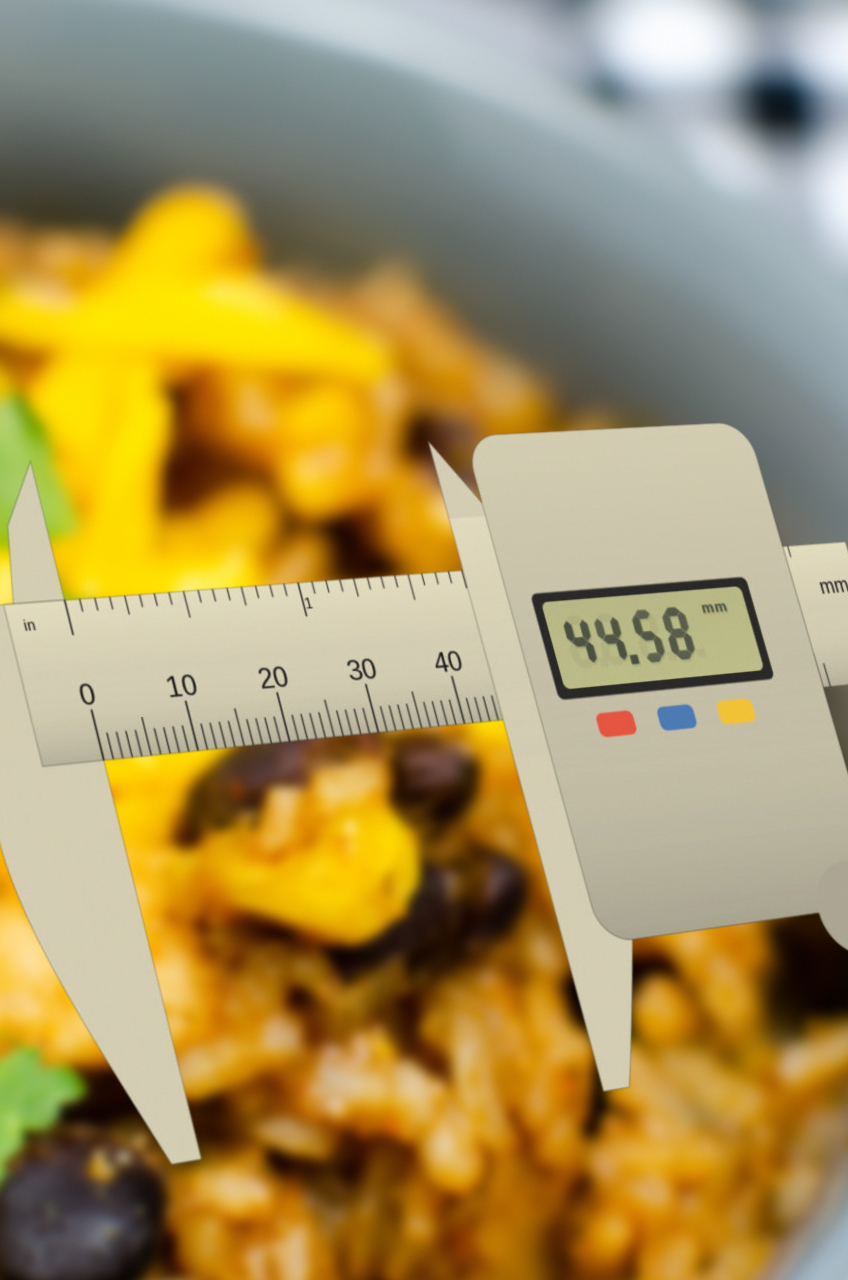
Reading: 44.58 mm
